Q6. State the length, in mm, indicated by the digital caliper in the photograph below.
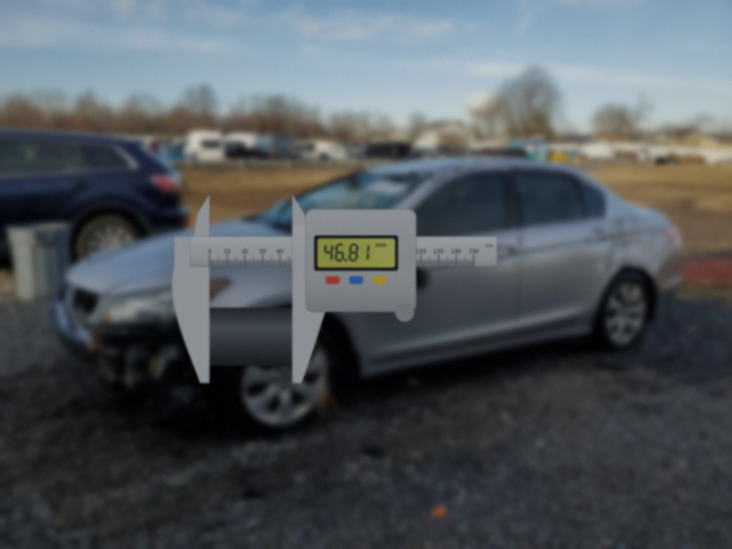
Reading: 46.81 mm
